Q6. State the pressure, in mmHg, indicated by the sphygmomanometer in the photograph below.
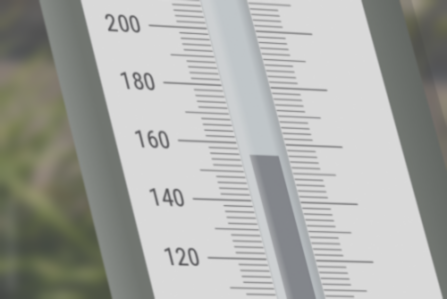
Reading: 156 mmHg
